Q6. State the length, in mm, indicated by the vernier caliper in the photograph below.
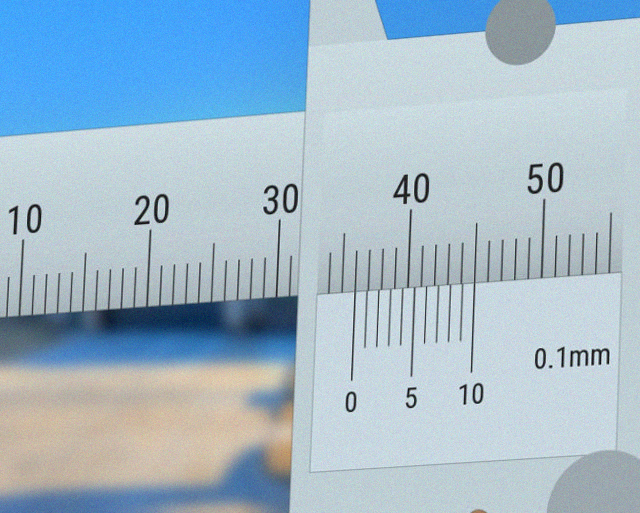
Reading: 36.0 mm
